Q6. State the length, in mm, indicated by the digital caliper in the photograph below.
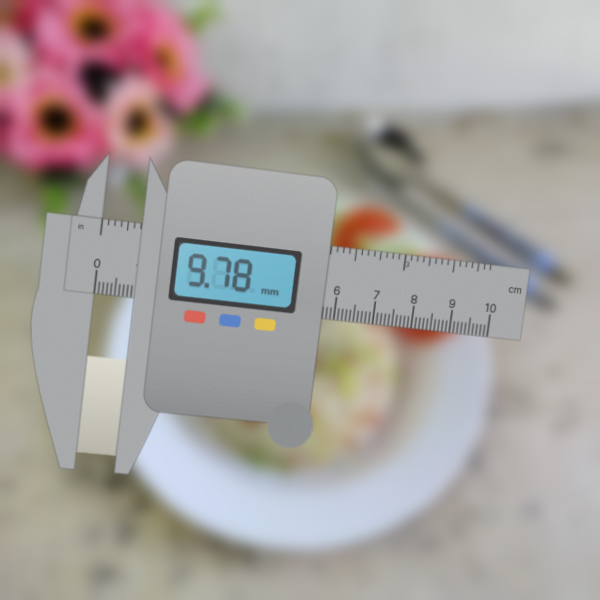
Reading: 9.78 mm
